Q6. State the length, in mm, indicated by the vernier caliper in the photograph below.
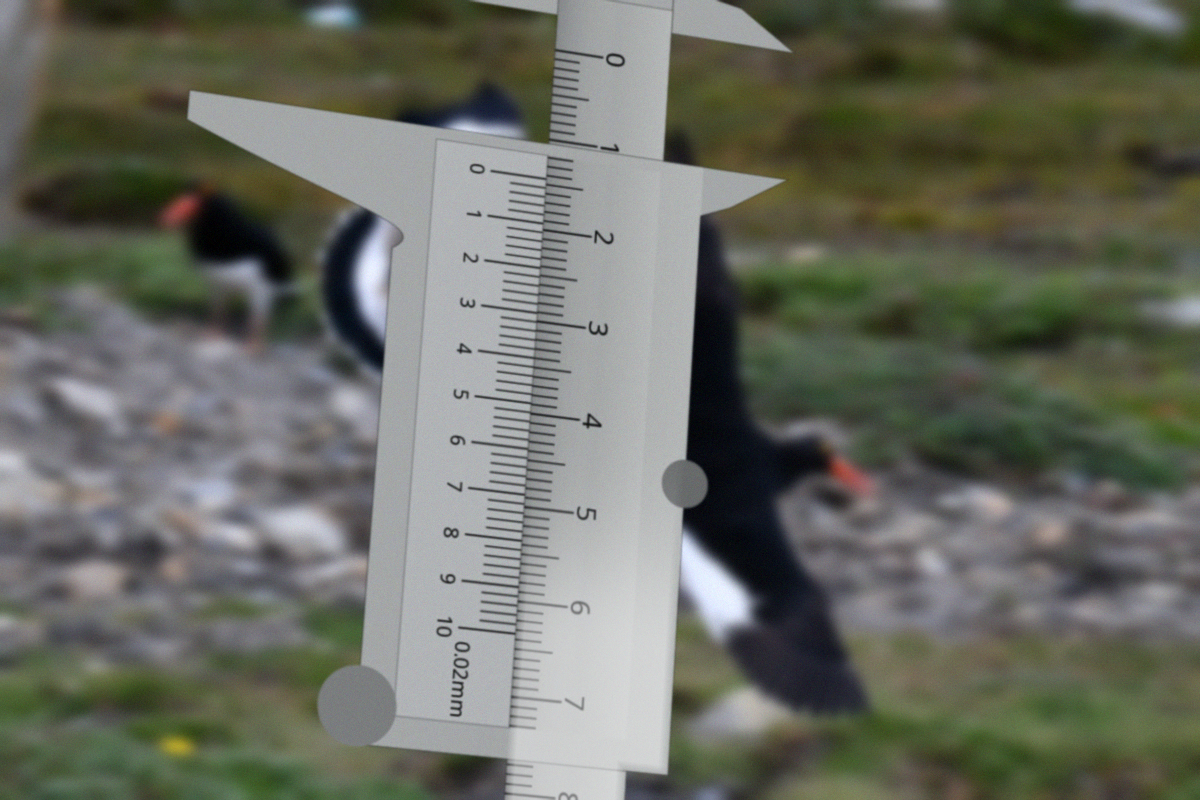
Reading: 14.4 mm
